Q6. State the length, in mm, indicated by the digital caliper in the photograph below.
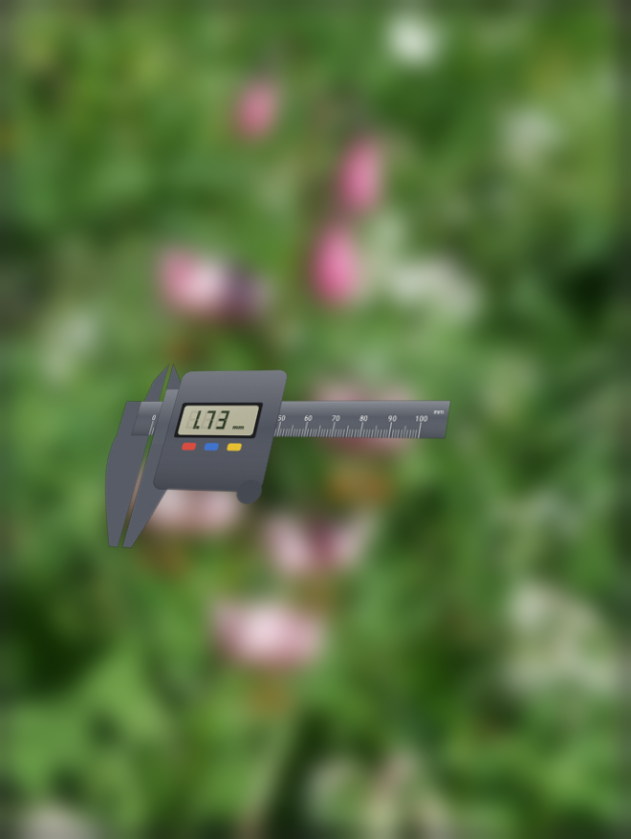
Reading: 1.73 mm
